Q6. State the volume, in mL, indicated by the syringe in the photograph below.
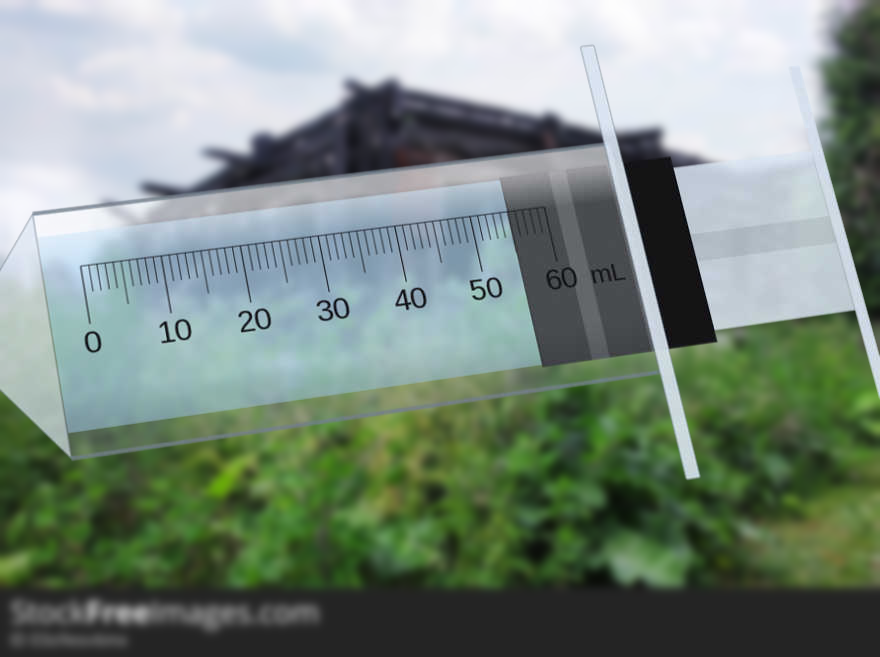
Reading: 55 mL
